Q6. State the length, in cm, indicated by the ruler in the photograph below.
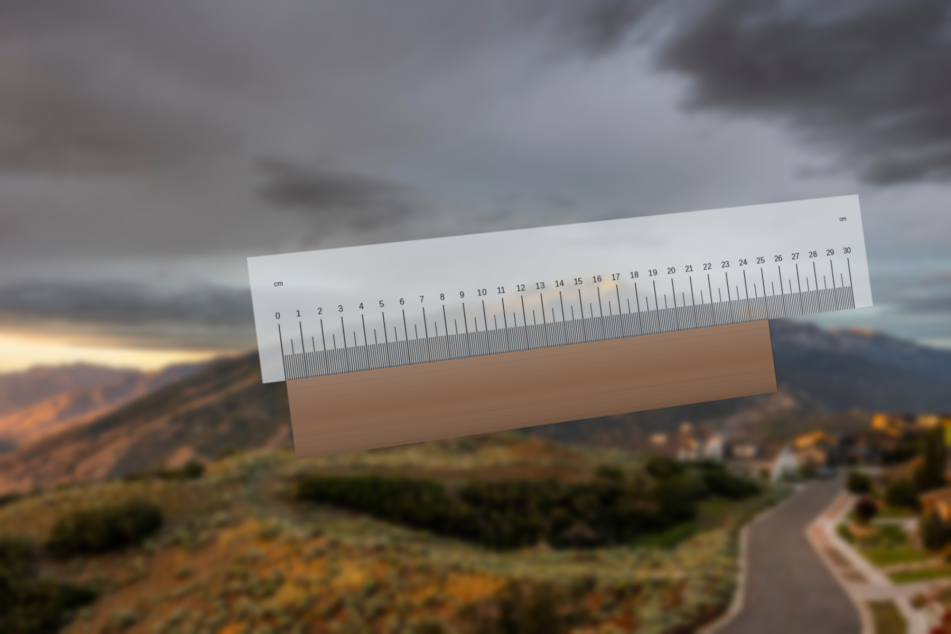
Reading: 25 cm
